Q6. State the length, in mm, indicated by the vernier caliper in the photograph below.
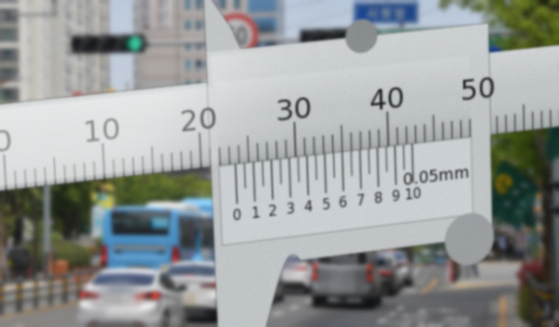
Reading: 23.6 mm
